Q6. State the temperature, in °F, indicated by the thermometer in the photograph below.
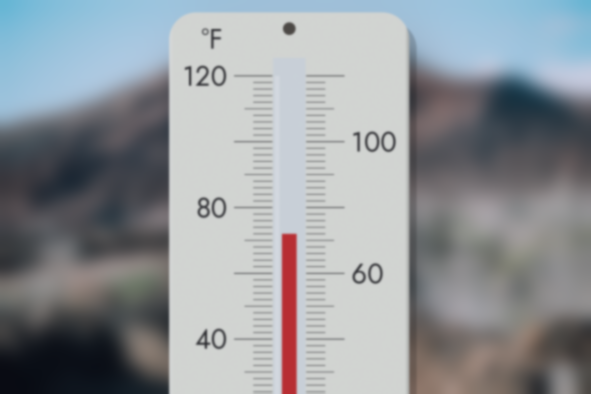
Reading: 72 °F
